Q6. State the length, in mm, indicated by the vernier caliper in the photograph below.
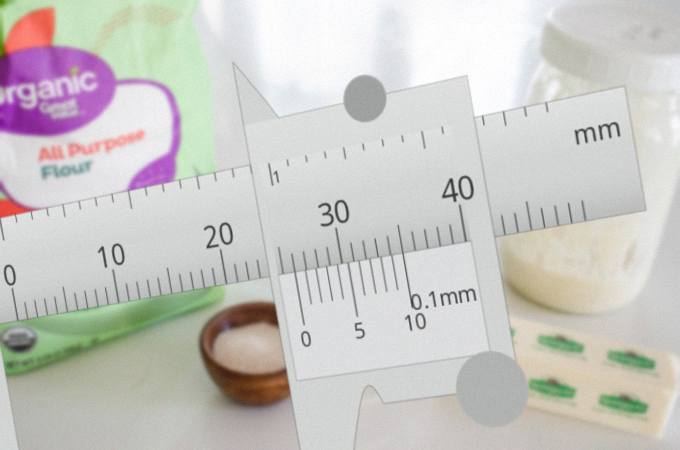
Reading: 26.0 mm
